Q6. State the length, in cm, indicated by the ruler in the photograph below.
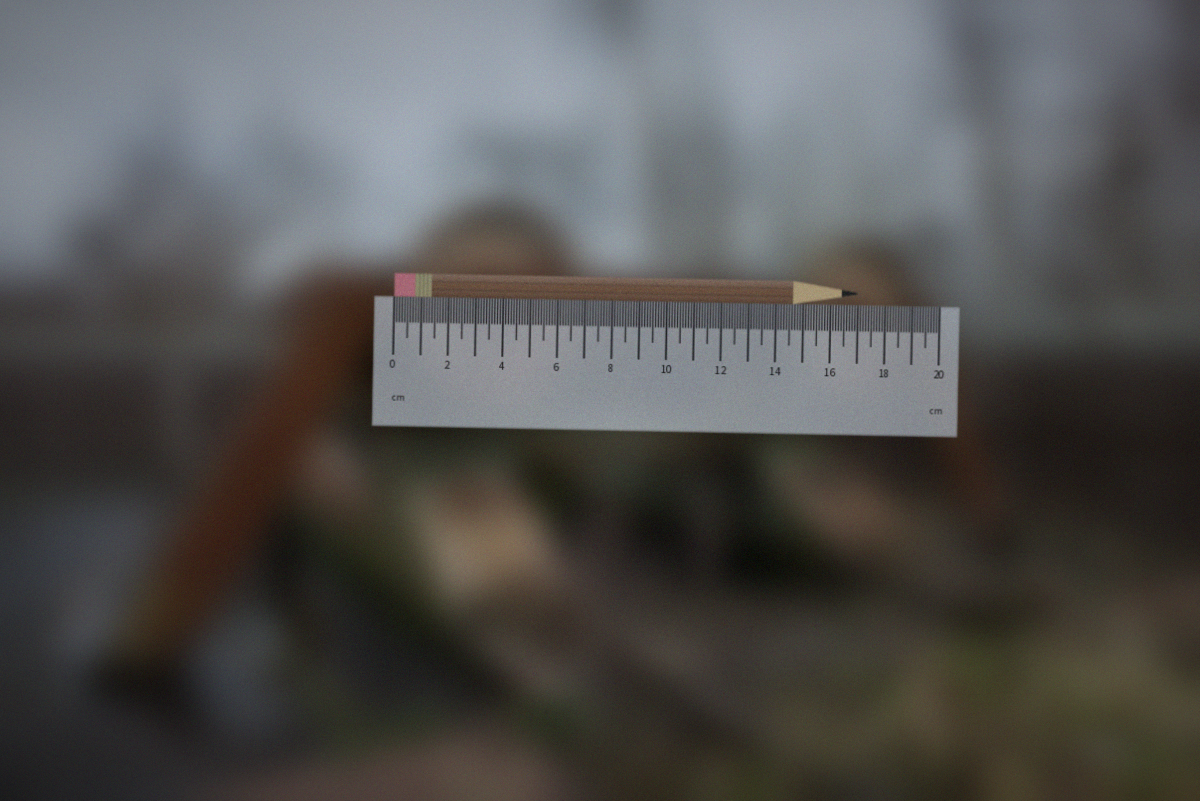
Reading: 17 cm
